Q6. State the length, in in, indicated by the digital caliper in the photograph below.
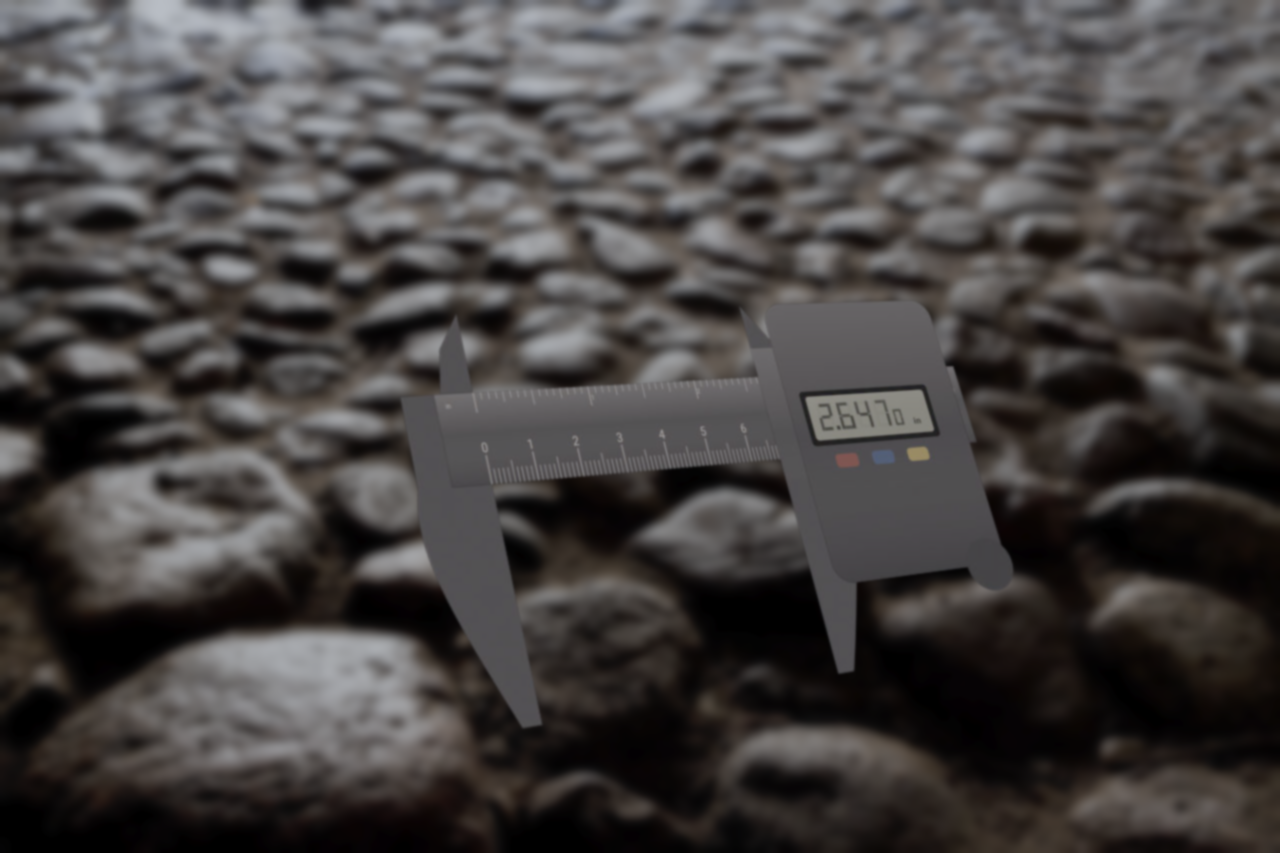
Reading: 2.6470 in
